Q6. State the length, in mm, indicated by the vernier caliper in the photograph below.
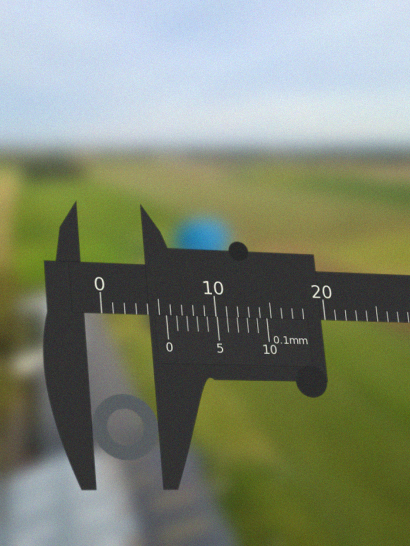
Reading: 5.6 mm
